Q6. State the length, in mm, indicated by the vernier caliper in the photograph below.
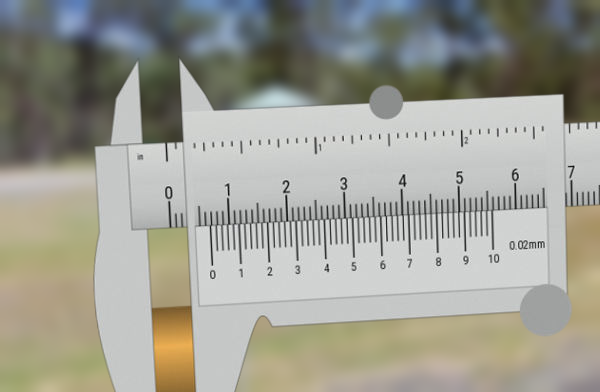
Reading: 6.8 mm
